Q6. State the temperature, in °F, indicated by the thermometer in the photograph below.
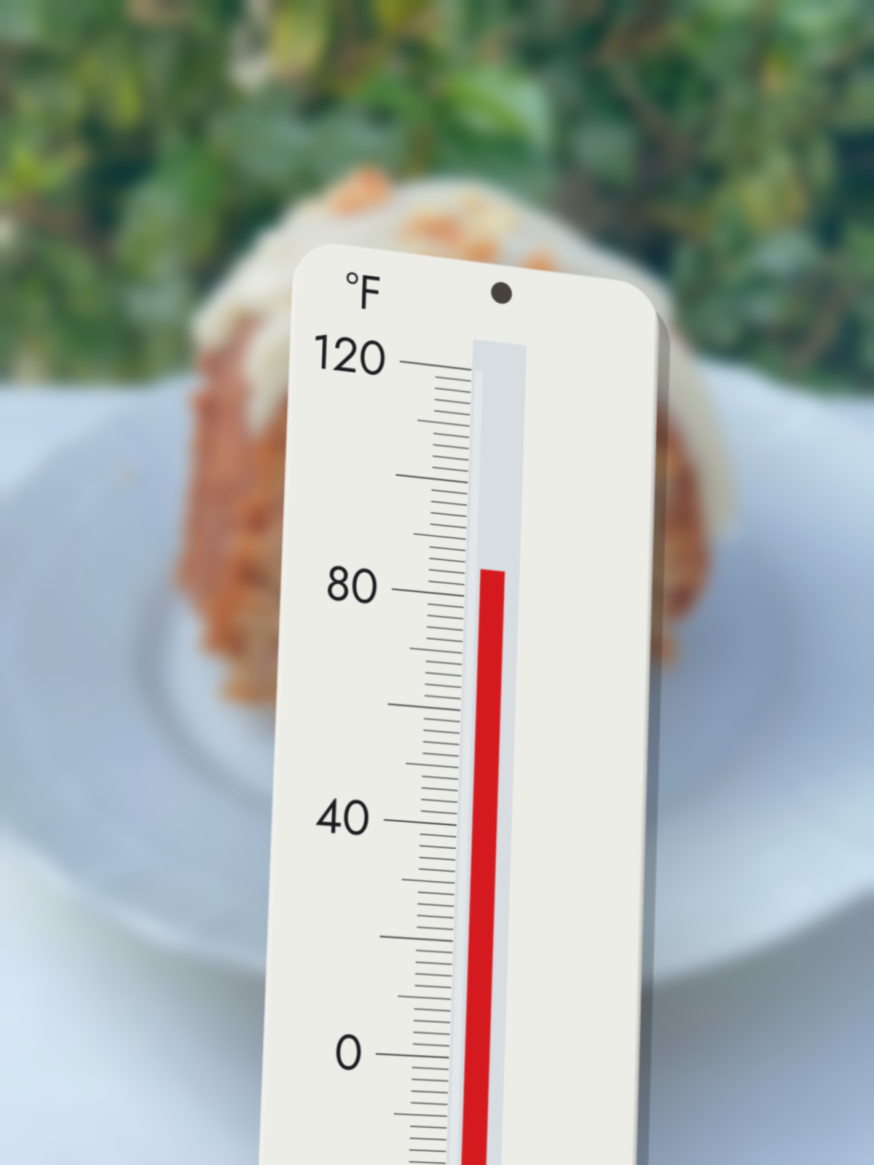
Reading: 85 °F
